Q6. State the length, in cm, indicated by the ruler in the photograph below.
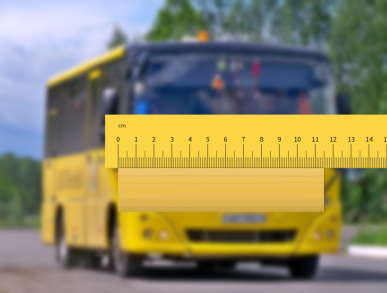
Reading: 11.5 cm
